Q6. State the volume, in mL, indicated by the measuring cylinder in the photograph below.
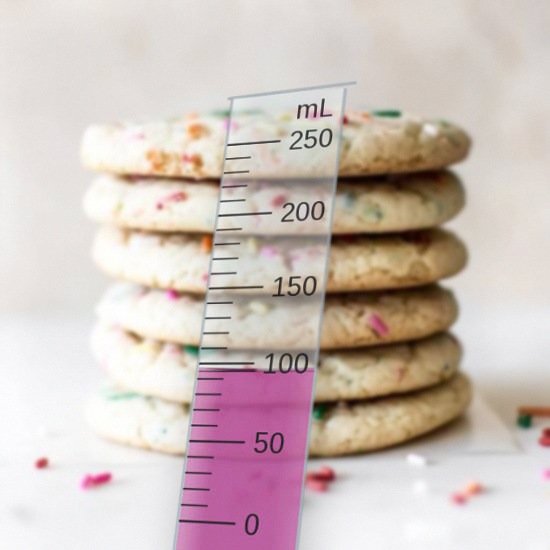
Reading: 95 mL
